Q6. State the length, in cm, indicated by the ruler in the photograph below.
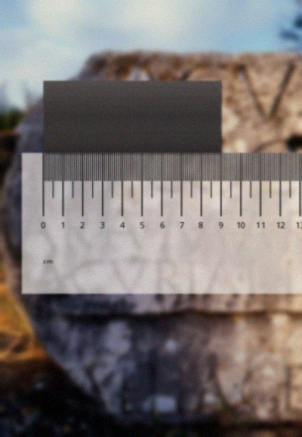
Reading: 9 cm
